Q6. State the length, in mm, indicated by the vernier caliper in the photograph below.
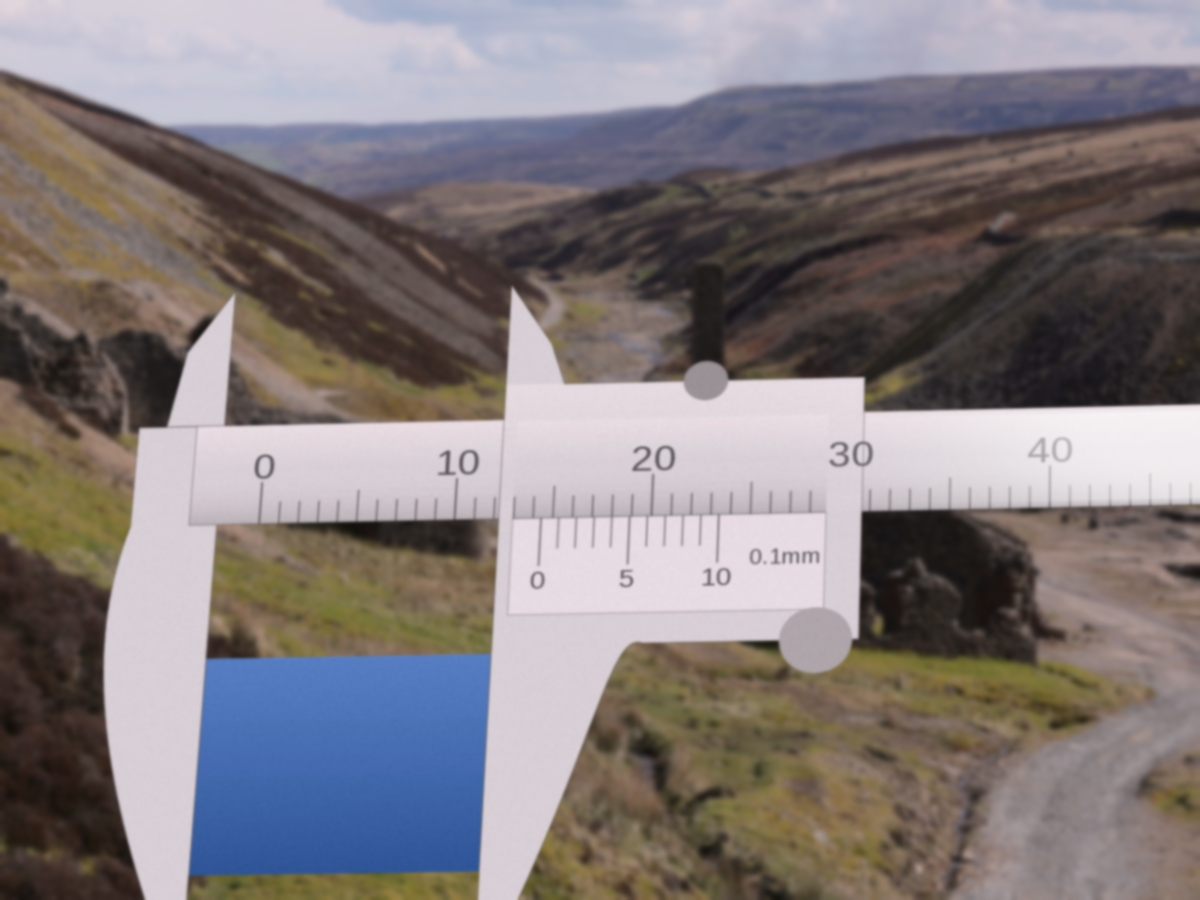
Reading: 14.4 mm
